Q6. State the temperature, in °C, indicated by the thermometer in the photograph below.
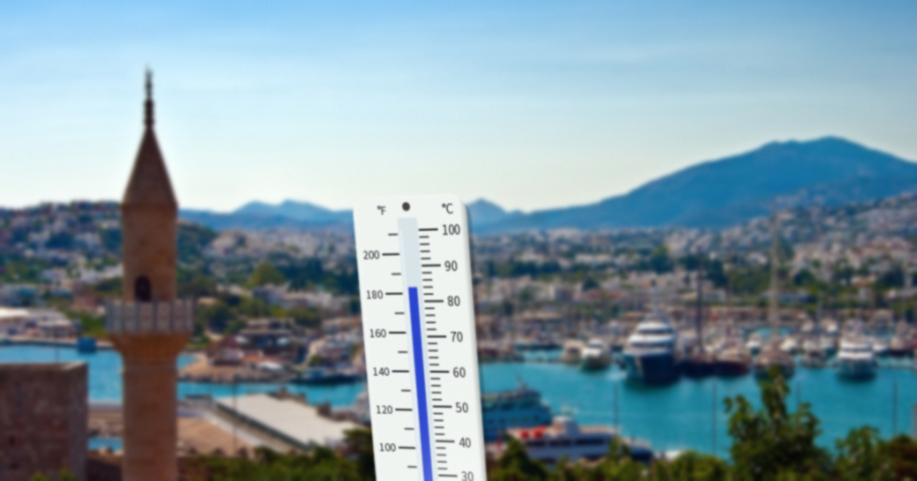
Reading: 84 °C
